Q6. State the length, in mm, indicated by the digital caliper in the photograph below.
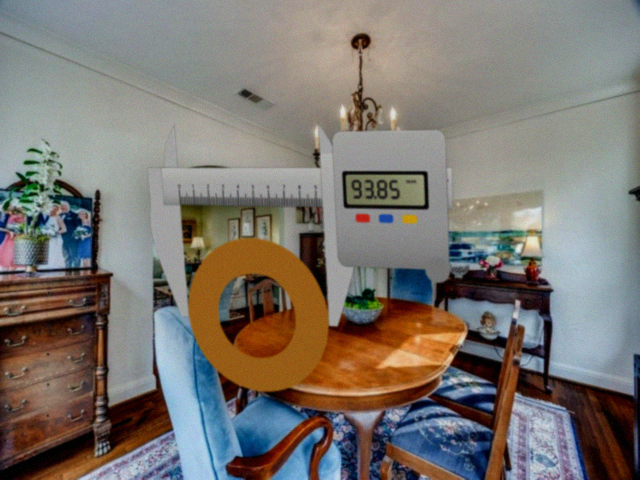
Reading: 93.85 mm
